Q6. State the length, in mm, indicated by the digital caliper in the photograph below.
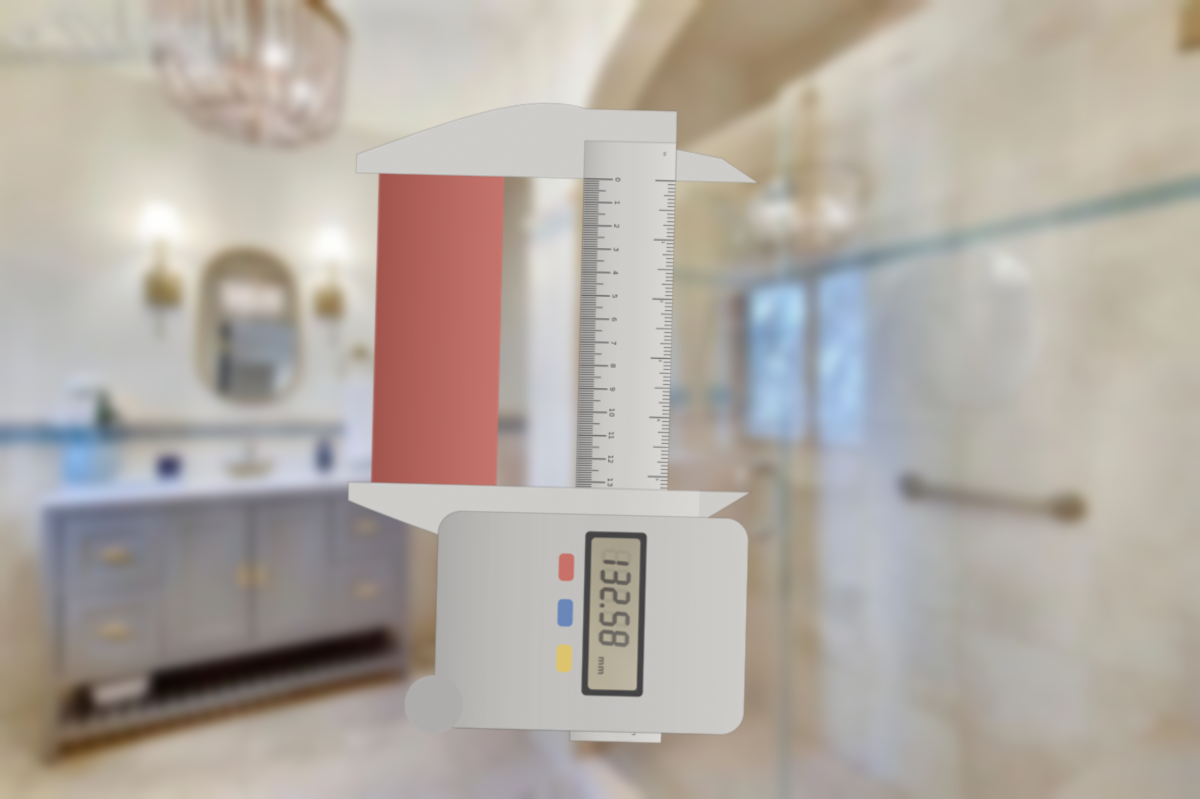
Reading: 132.58 mm
